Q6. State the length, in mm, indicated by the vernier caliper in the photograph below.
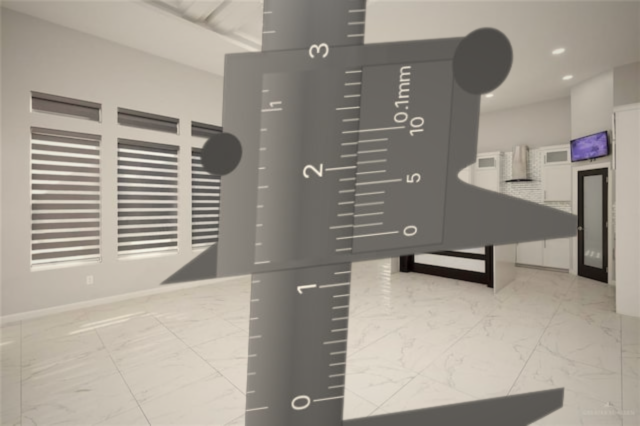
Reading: 14.0 mm
